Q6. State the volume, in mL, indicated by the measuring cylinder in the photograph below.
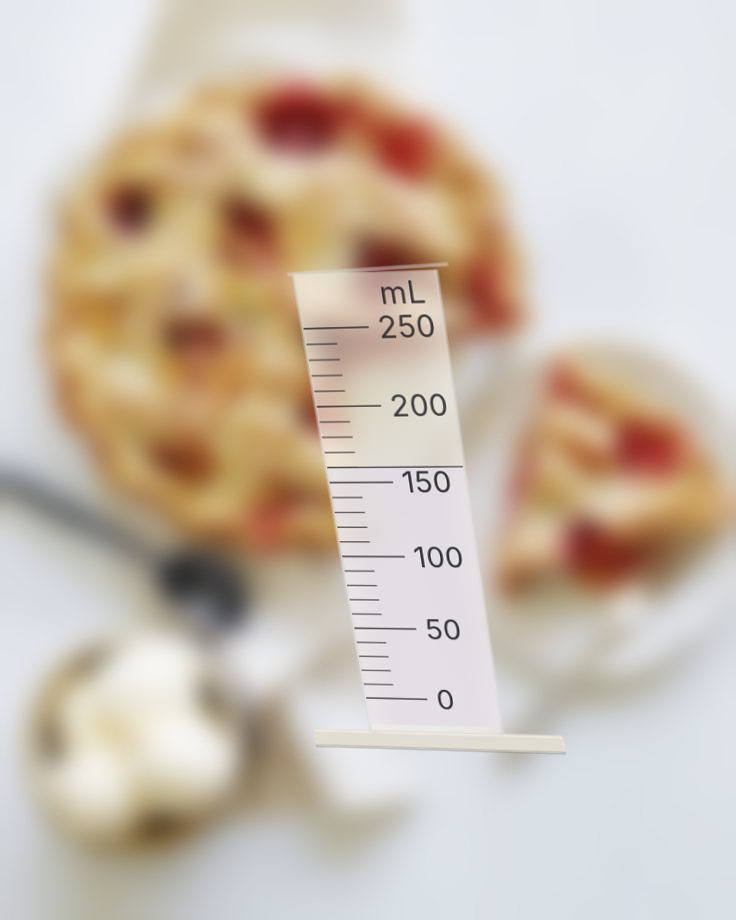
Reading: 160 mL
